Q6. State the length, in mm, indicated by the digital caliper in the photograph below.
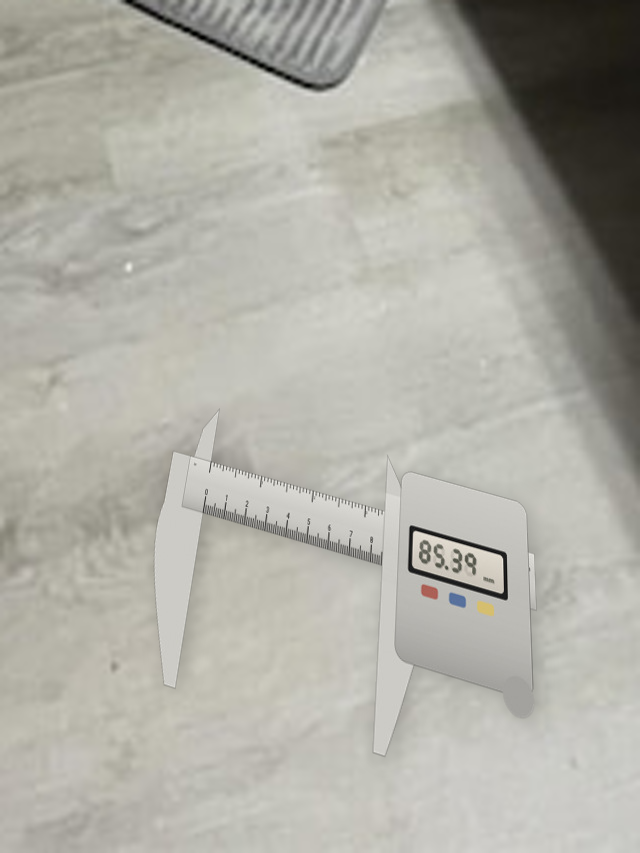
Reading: 85.39 mm
